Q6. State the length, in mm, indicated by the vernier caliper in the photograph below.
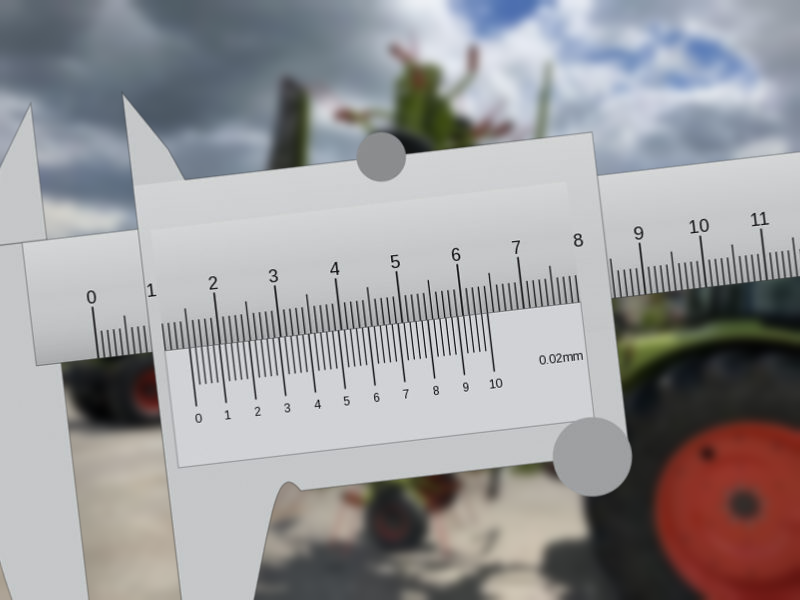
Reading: 15.0 mm
